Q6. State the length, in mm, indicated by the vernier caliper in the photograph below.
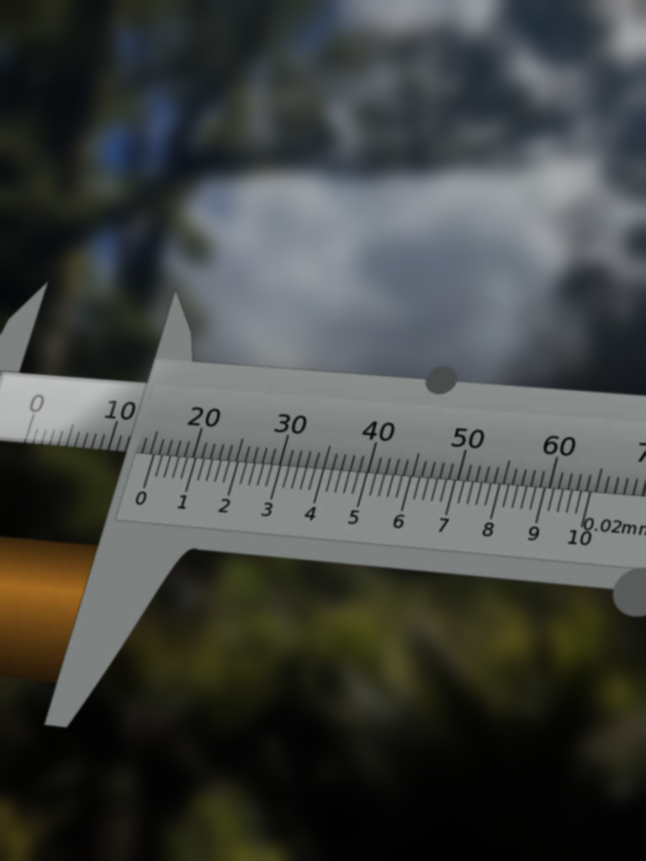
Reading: 15.4 mm
